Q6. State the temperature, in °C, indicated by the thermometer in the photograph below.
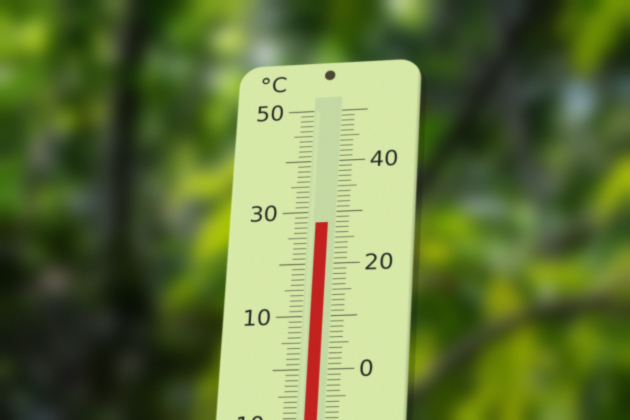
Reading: 28 °C
